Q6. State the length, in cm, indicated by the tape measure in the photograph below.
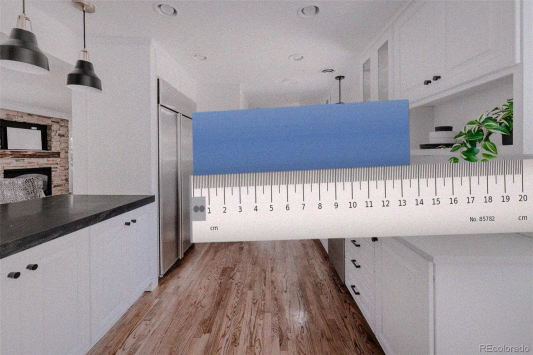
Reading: 13.5 cm
